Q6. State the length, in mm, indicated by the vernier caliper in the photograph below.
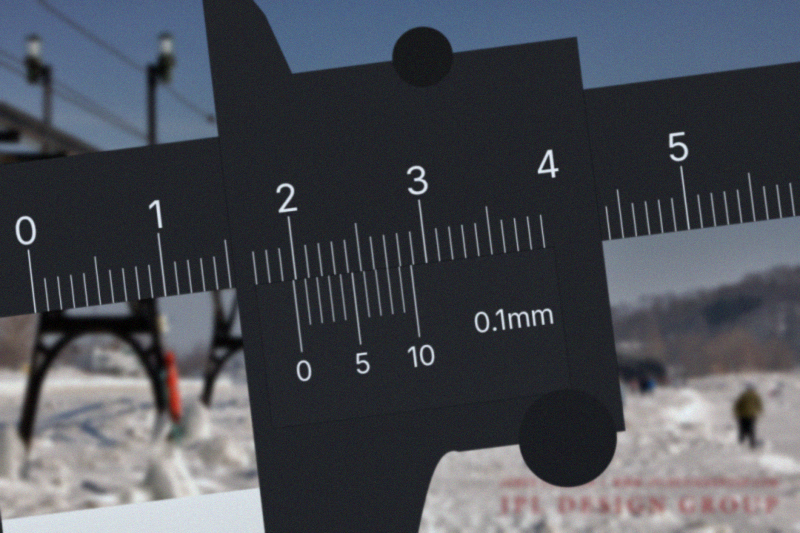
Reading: 19.8 mm
